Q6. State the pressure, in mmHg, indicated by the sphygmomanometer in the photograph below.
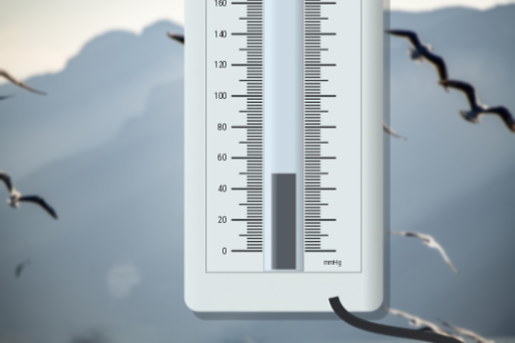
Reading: 50 mmHg
